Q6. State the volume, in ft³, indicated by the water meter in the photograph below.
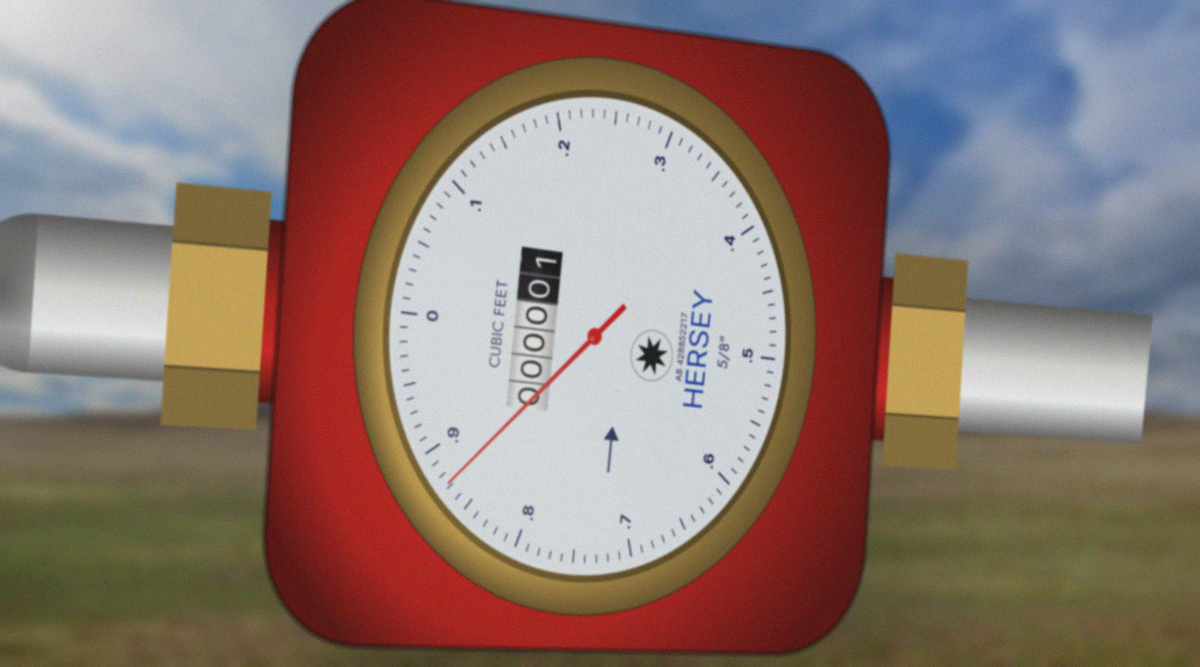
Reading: 0.87 ft³
